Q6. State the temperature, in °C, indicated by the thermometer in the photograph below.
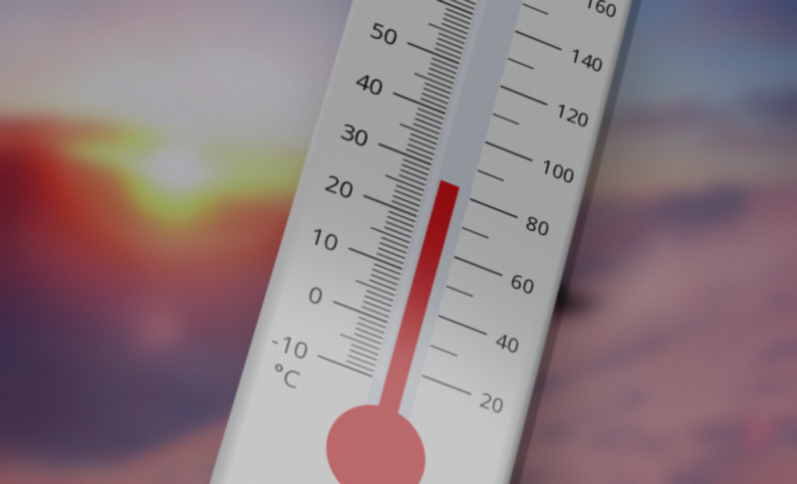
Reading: 28 °C
